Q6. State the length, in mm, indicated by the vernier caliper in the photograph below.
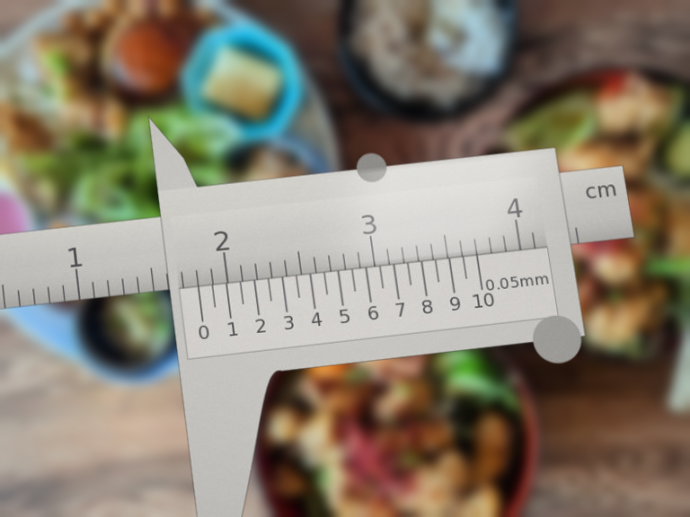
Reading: 18.0 mm
